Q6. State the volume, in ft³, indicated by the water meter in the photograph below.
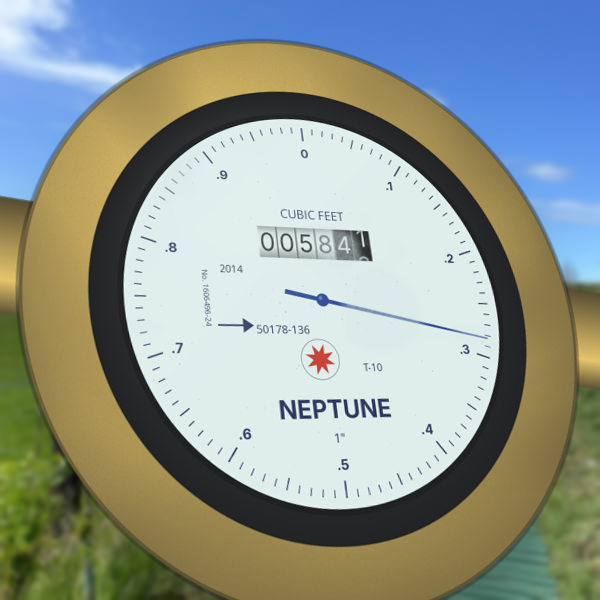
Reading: 5841.28 ft³
